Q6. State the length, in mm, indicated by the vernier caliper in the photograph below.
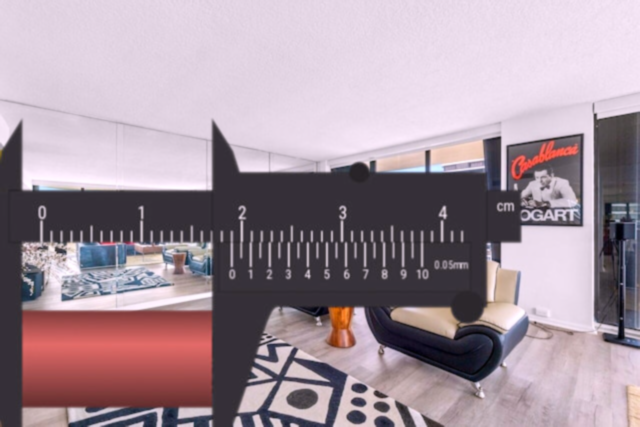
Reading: 19.0 mm
